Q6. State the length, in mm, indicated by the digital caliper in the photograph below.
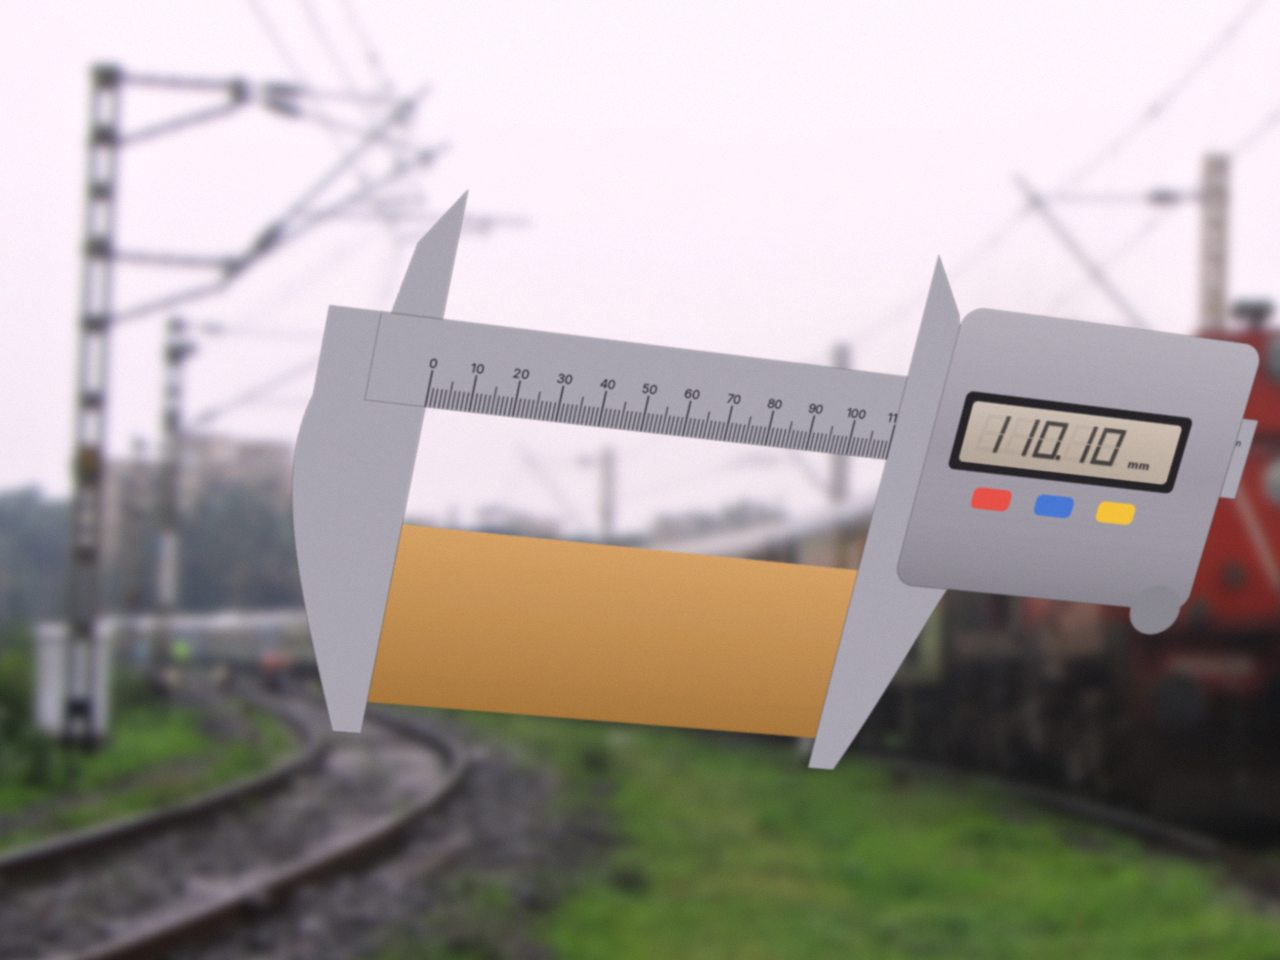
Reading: 110.10 mm
